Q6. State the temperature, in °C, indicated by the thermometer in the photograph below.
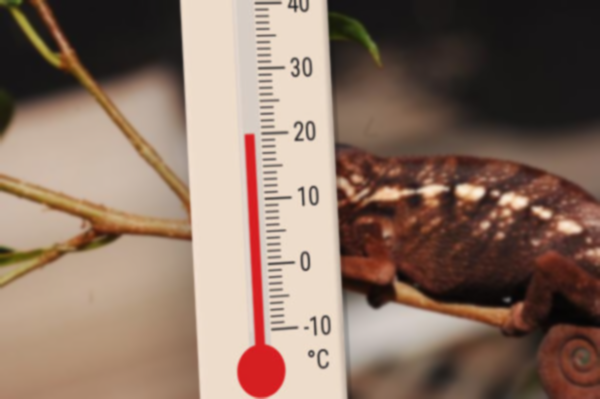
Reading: 20 °C
